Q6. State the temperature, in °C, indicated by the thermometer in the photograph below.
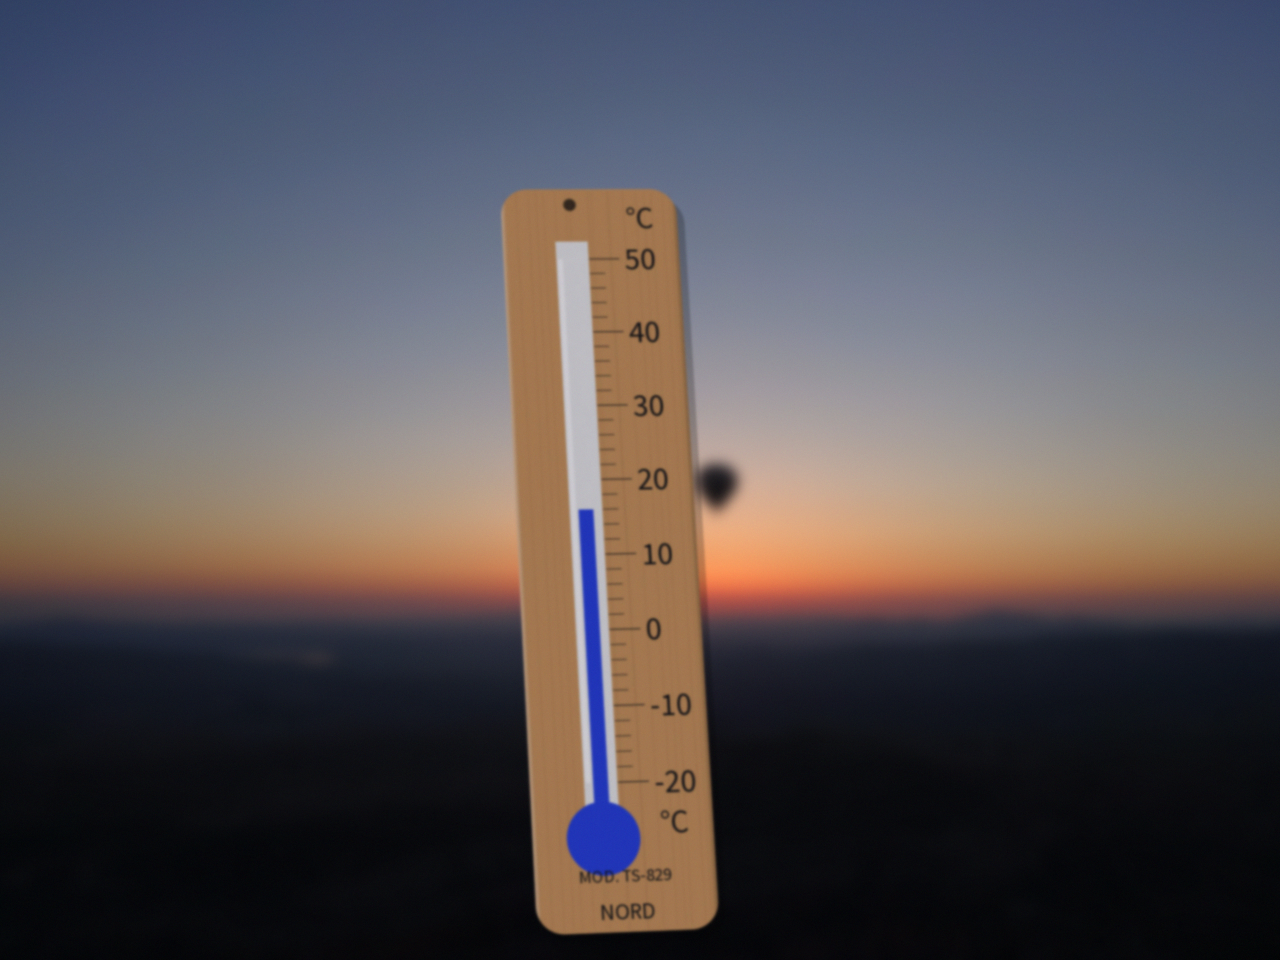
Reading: 16 °C
